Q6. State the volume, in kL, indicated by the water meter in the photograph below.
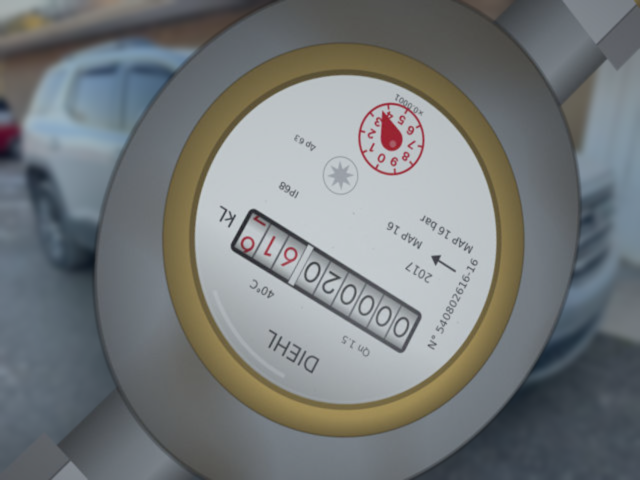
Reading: 20.6163 kL
